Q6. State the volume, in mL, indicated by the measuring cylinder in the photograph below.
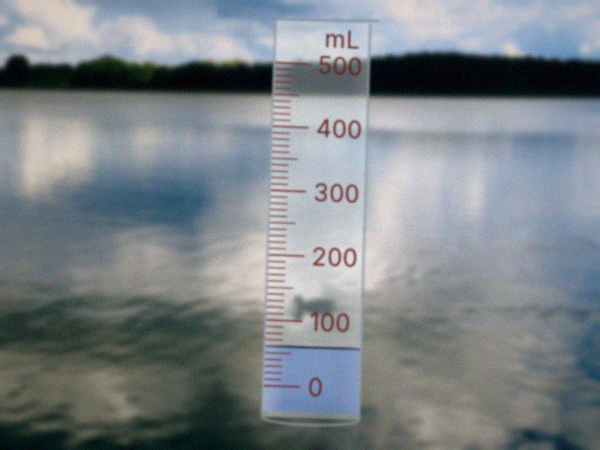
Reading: 60 mL
